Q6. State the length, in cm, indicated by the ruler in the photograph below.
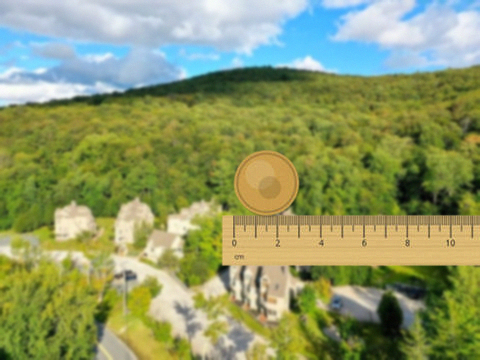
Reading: 3 cm
